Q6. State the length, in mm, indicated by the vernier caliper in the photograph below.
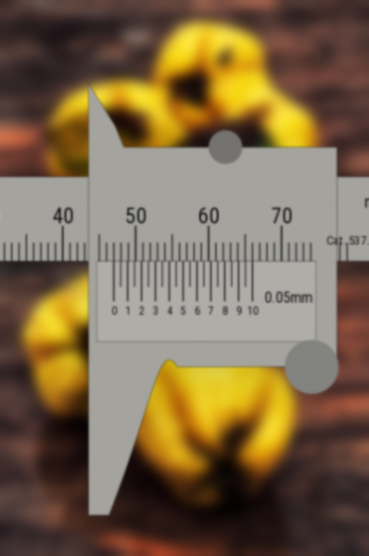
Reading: 47.0 mm
